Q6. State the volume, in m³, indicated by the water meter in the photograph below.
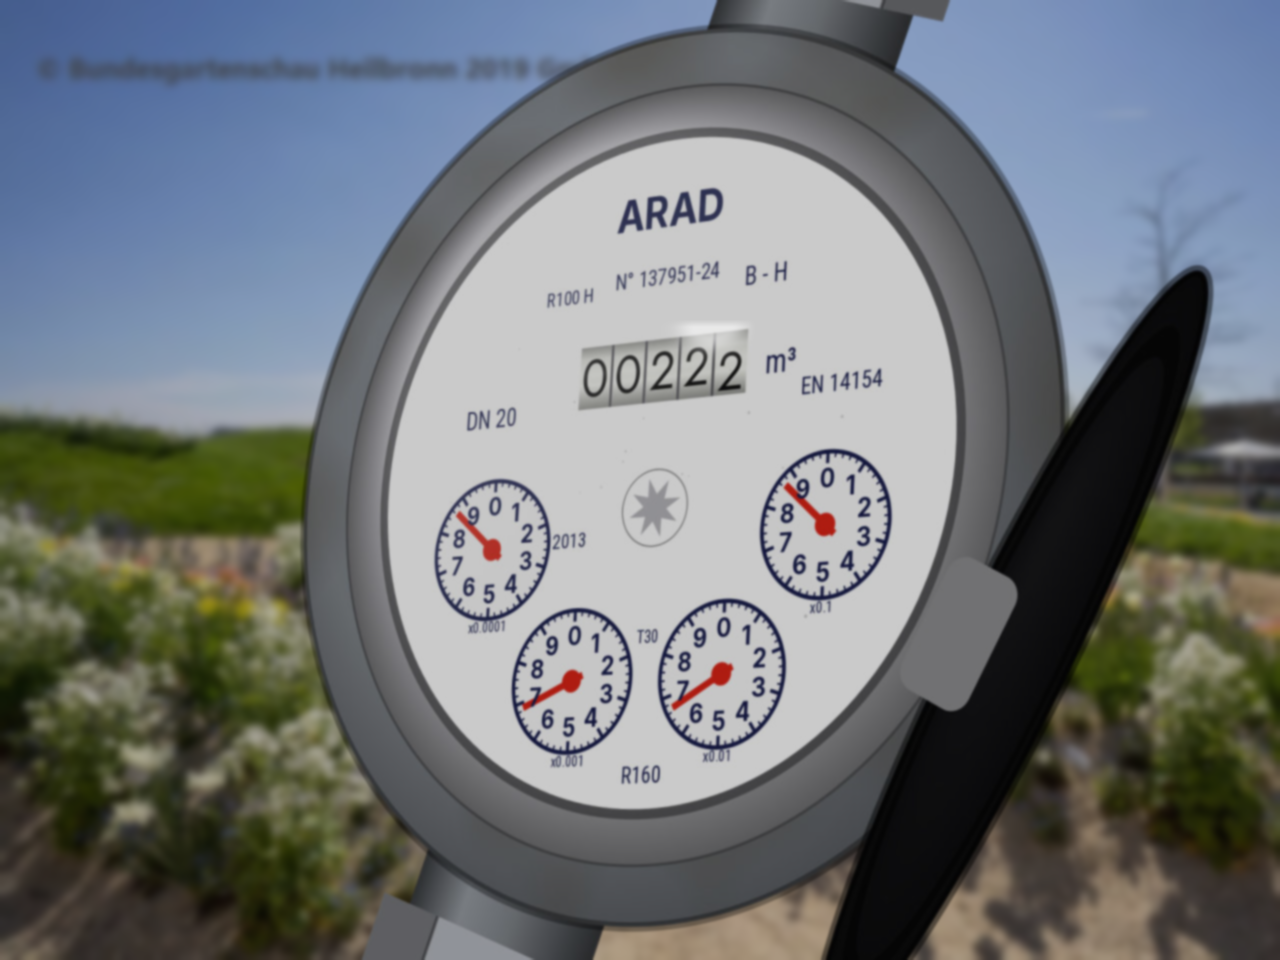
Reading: 221.8668 m³
